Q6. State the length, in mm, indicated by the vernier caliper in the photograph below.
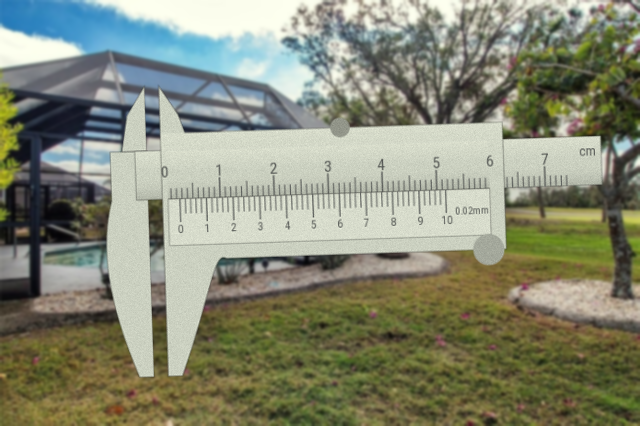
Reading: 2.6 mm
